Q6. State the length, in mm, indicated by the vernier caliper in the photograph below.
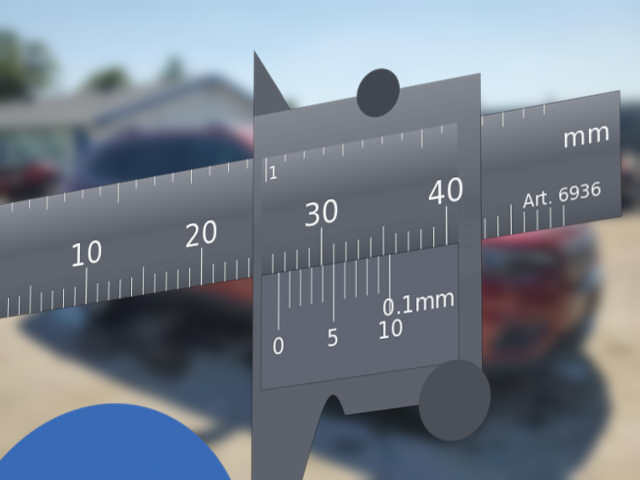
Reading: 26.5 mm
